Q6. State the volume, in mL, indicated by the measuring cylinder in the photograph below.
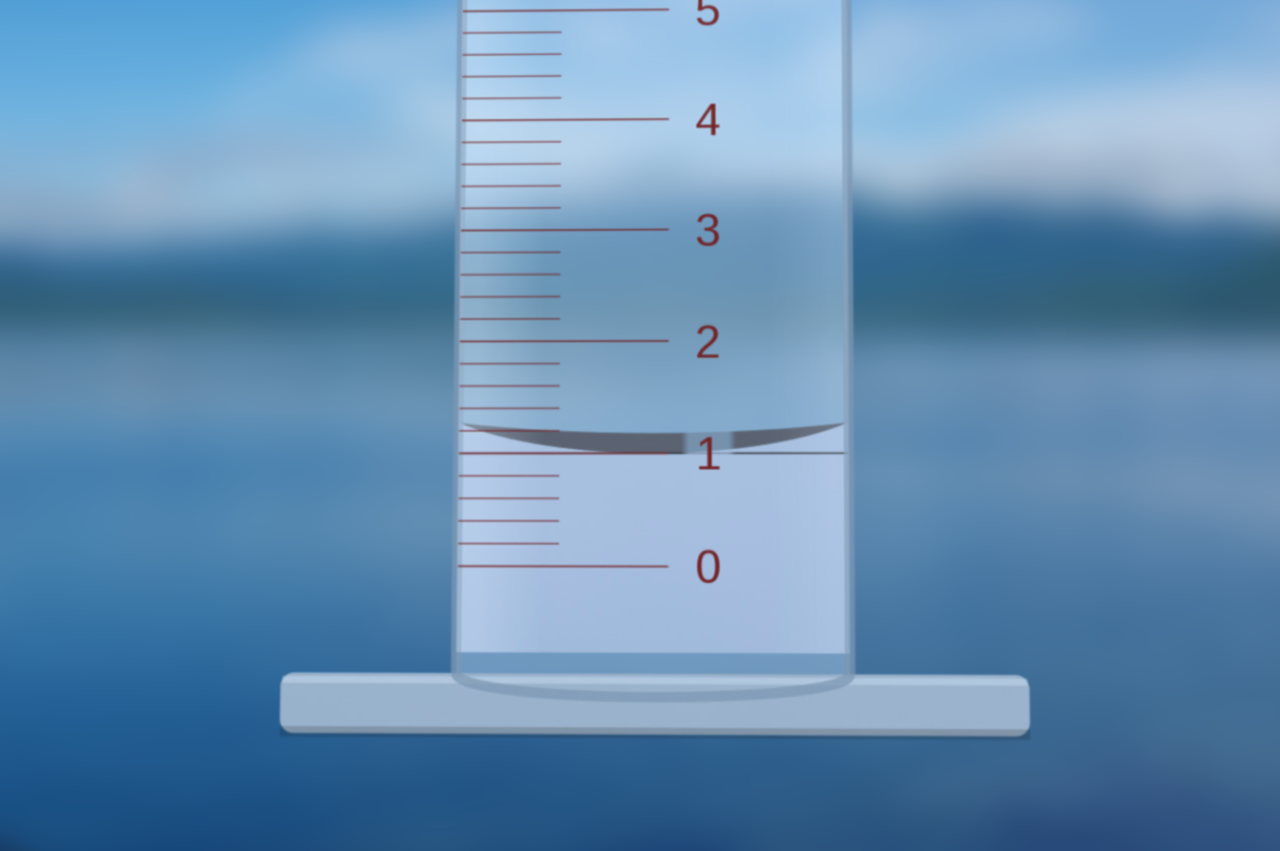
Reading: 1 mL
